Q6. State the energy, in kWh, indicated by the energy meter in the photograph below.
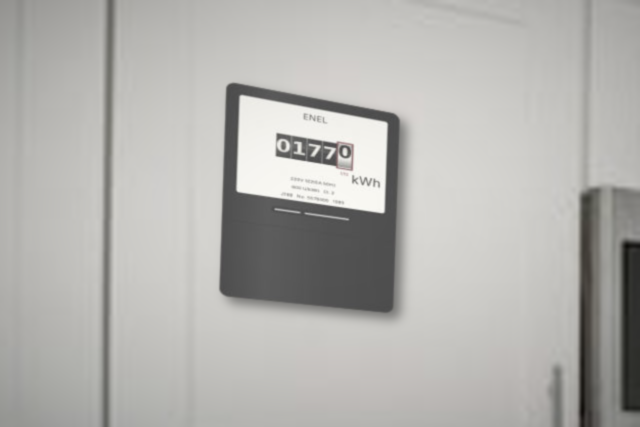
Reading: 177.0 kWh
